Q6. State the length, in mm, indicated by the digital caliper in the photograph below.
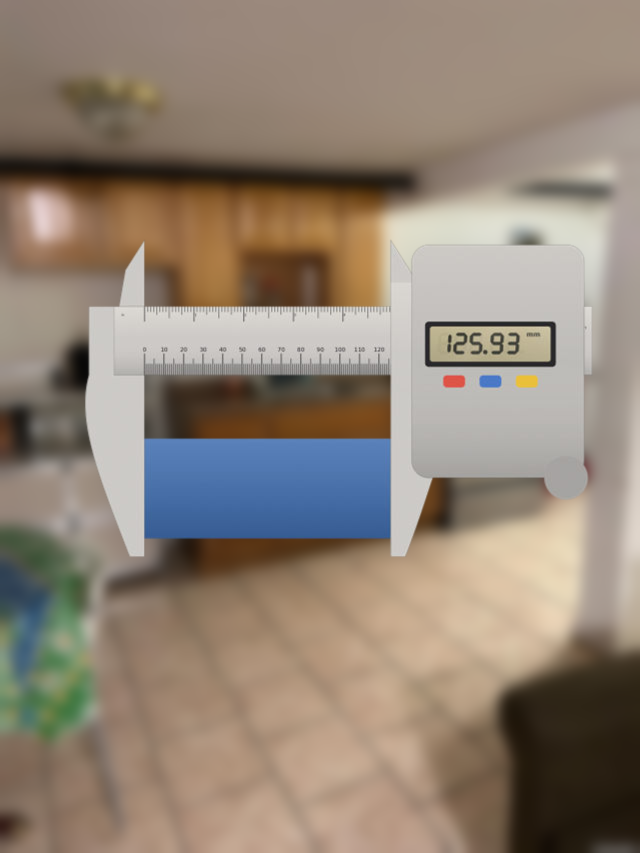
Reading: 125.93 mm
